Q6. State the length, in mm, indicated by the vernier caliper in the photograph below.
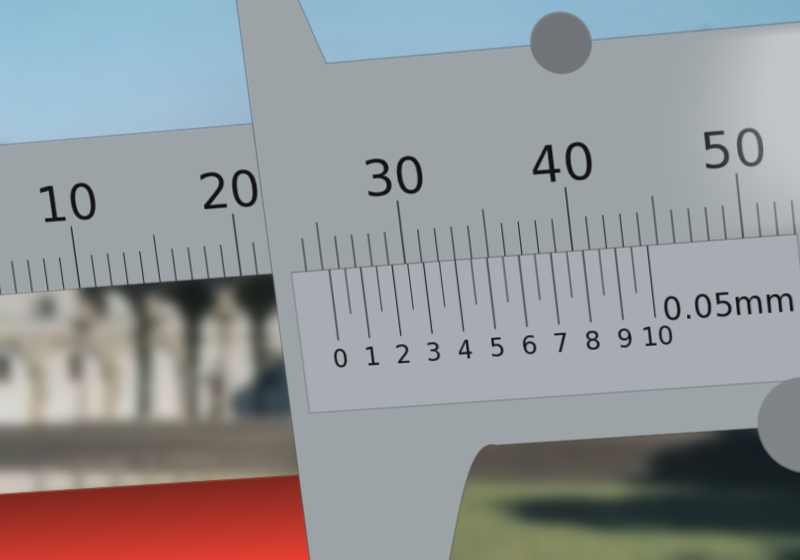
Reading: 25.4 mm
